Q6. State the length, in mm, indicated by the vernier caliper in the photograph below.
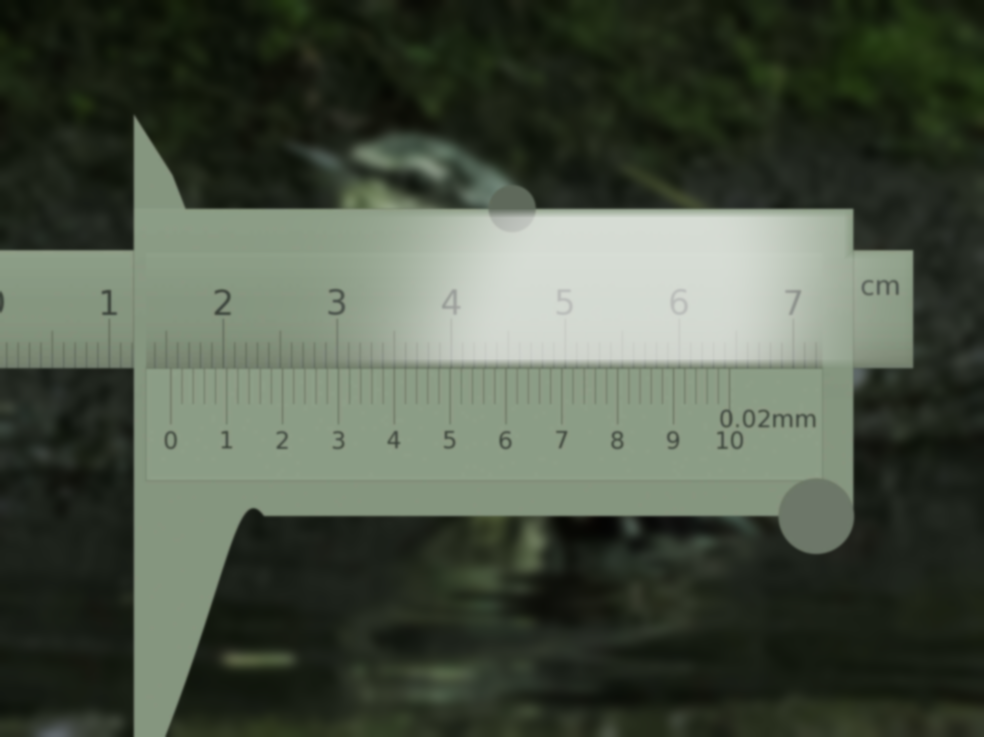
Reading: 15.4 mm
